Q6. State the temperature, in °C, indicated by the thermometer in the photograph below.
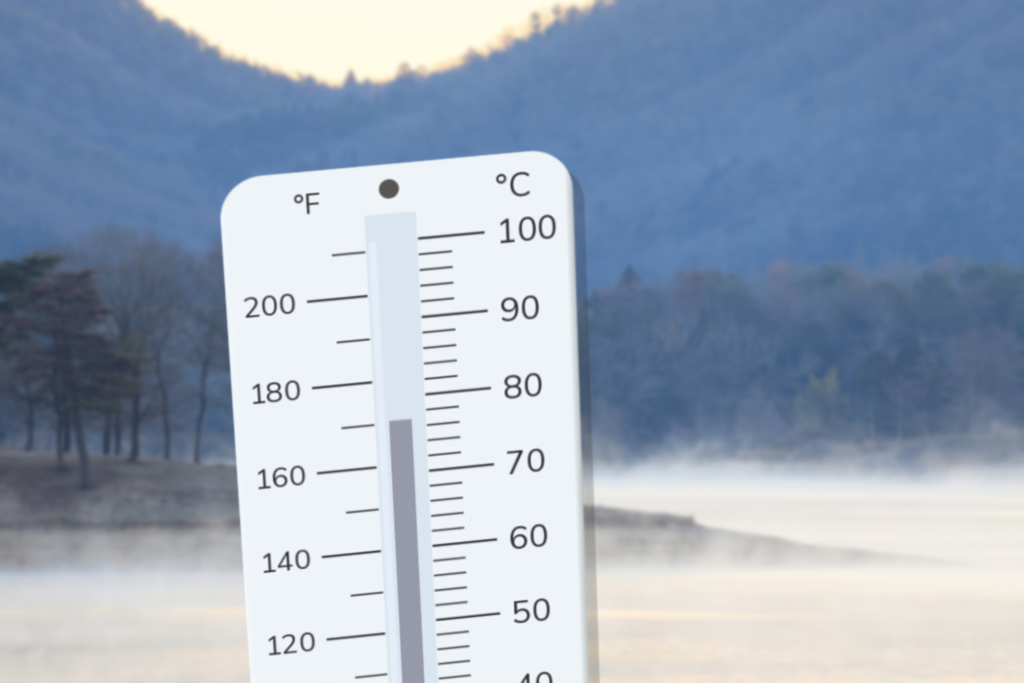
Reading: 77 °C
